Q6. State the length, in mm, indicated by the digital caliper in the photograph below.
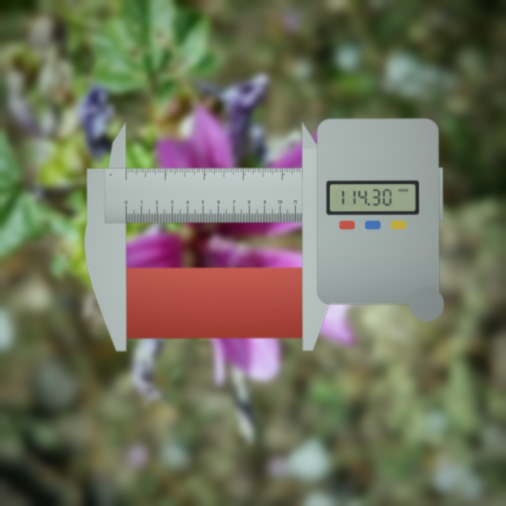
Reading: 114.30 mm
